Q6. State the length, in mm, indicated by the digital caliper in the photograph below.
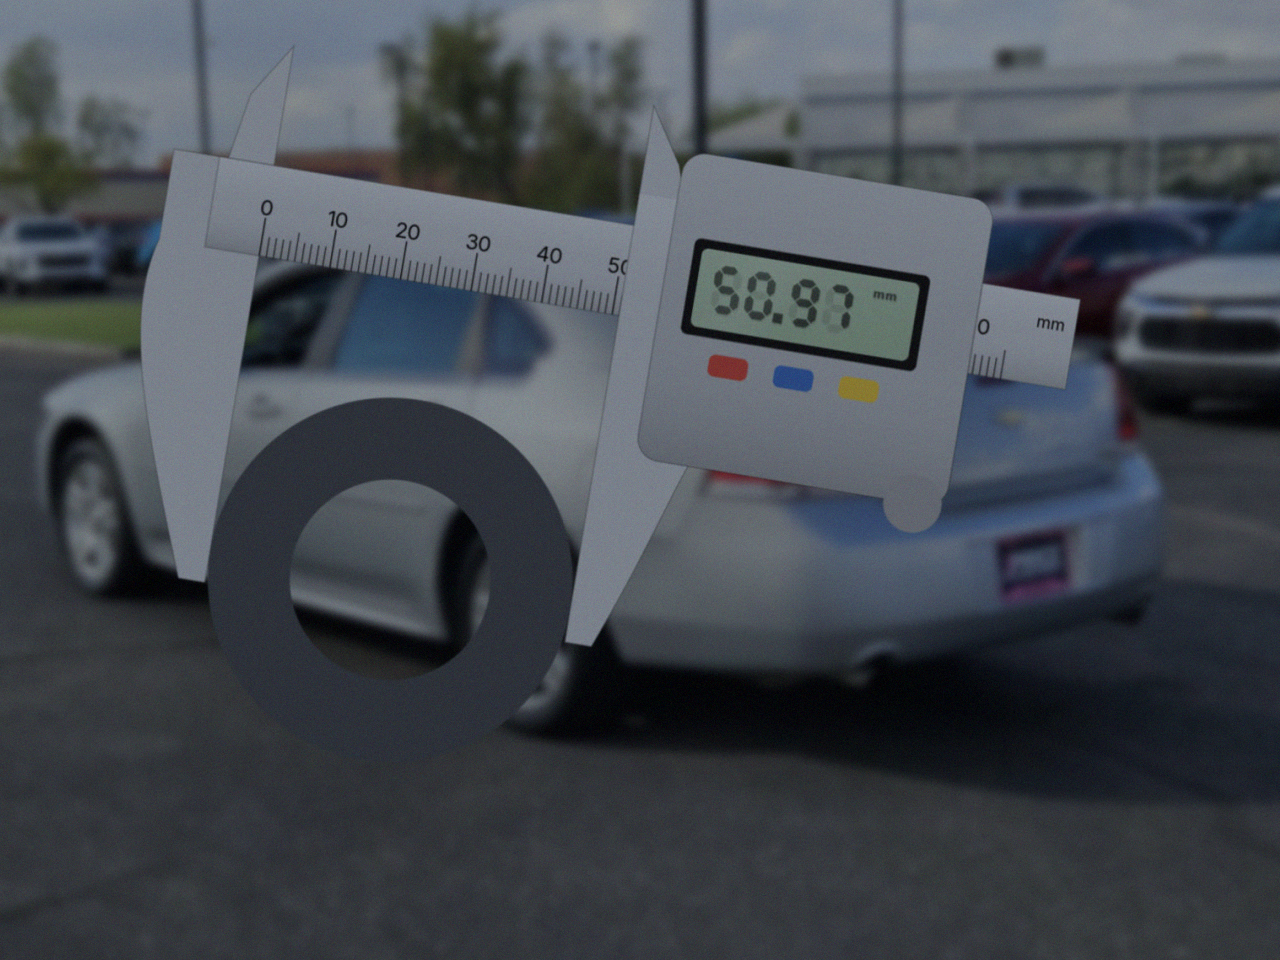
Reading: 50.97 mm
